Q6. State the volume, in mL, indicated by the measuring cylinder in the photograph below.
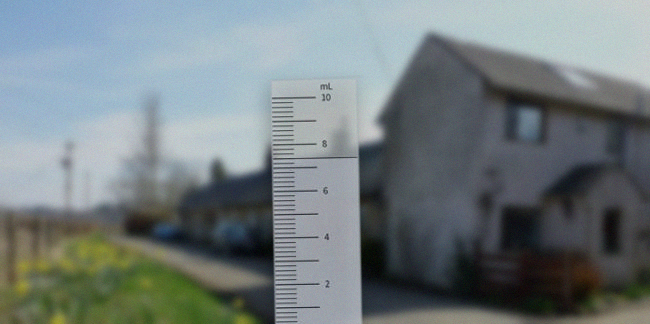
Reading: 7.4 mL
